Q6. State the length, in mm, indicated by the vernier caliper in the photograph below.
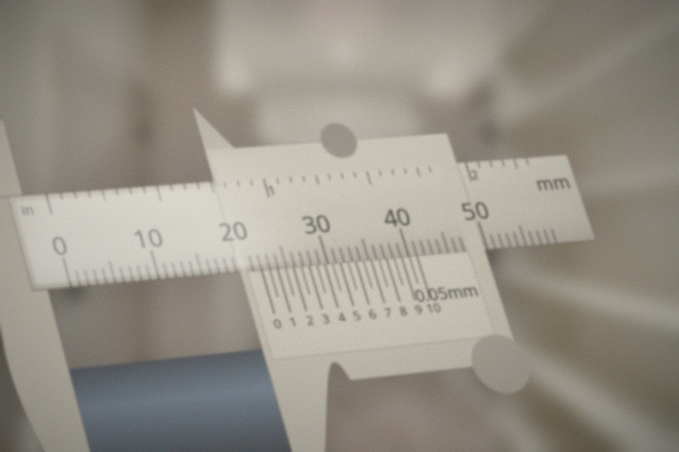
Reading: 22.0 mm
